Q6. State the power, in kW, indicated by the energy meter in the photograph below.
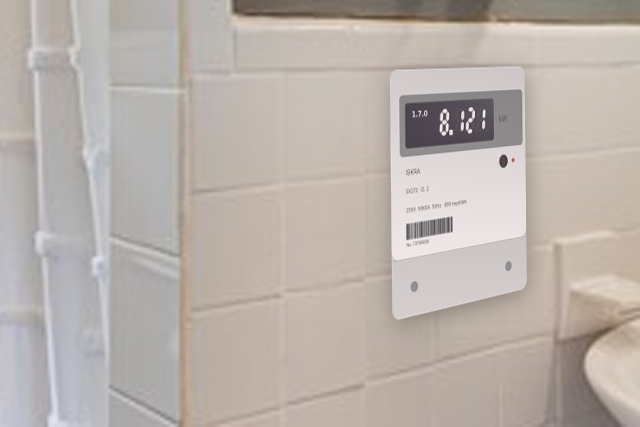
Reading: 8.121 kW
